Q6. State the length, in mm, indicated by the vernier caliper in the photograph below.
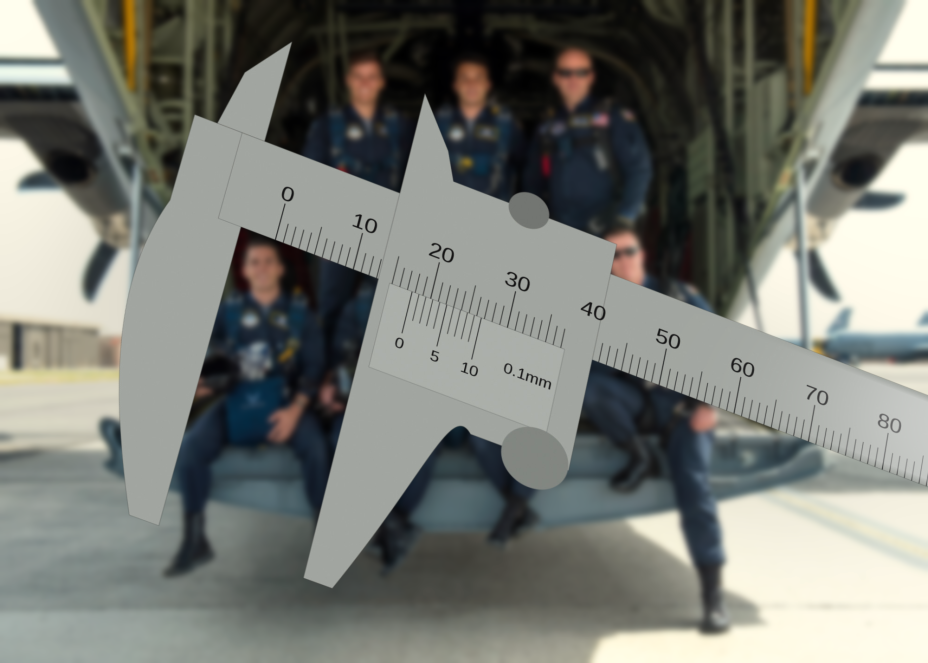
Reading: 17.6 mm
